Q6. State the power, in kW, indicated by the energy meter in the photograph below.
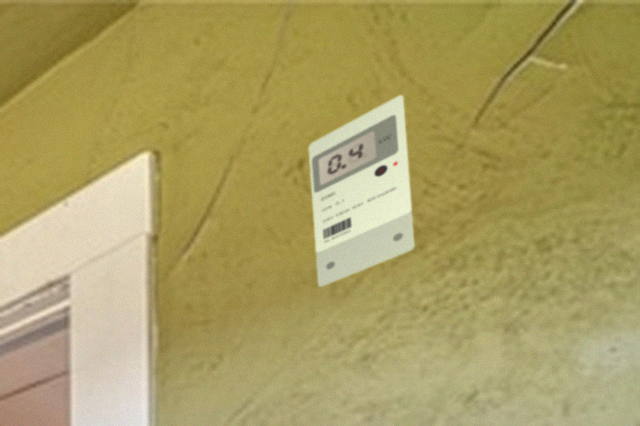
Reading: 0.4 kW
